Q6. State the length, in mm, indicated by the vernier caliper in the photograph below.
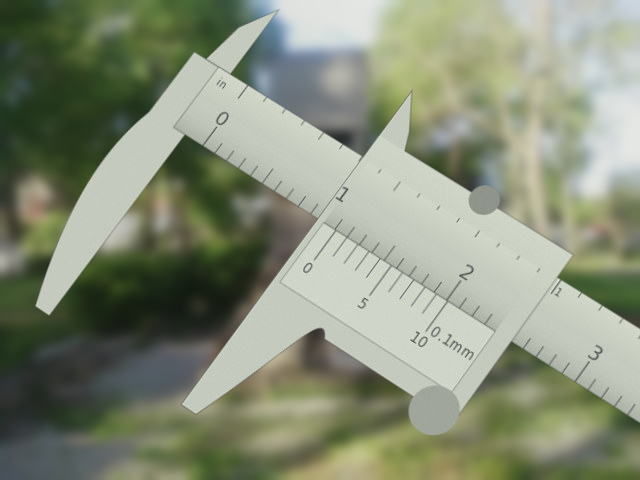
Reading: 11.1 mm
